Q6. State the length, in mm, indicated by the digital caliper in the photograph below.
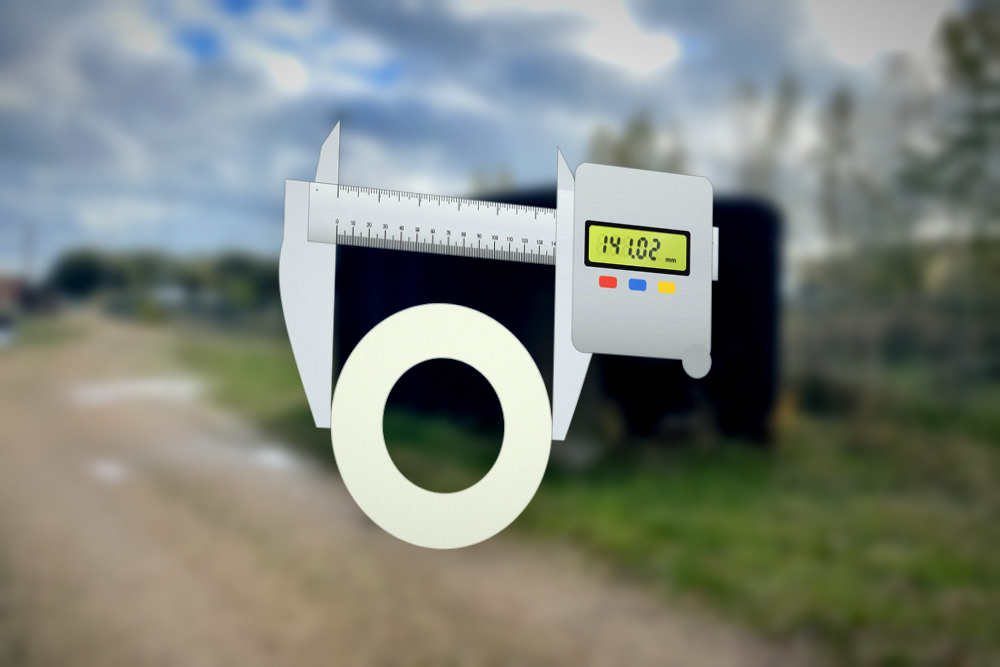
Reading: 141.02 mm
